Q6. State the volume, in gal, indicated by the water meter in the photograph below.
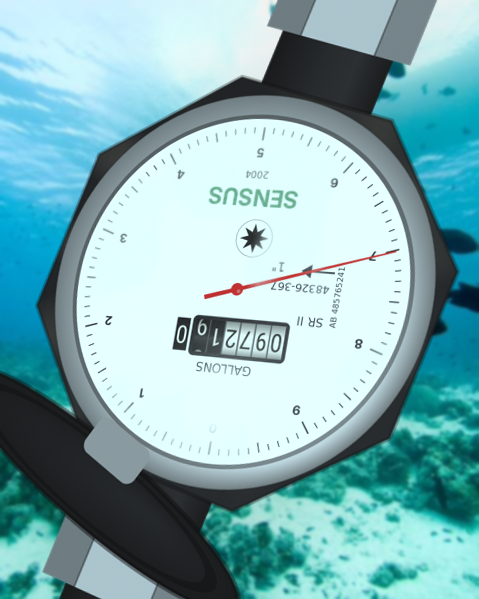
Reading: 972187.0 gal
